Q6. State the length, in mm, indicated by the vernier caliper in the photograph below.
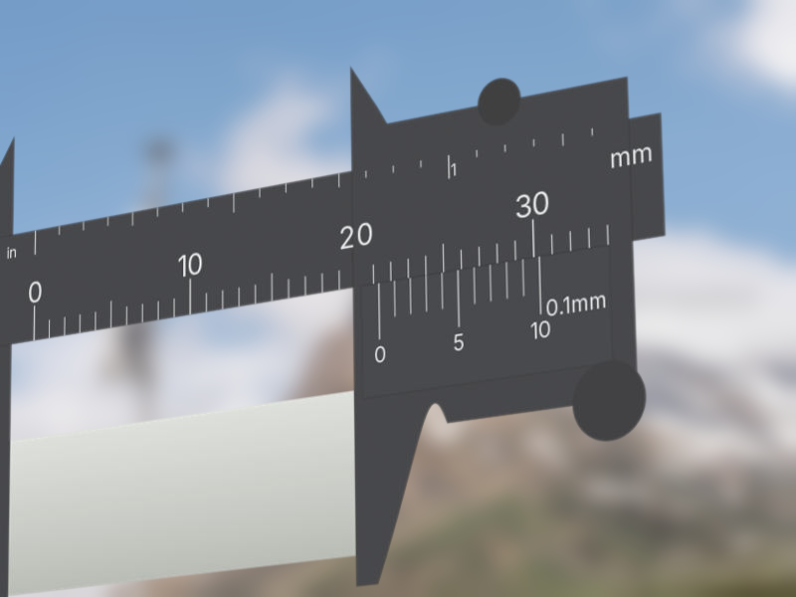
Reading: 21.3 mm
